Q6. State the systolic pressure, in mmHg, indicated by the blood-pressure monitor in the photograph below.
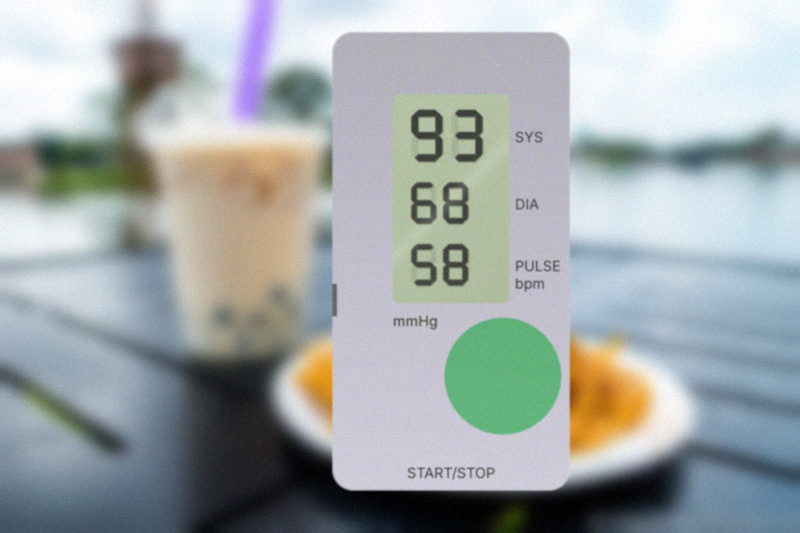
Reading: 93 mmHg
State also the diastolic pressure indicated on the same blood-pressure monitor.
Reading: 68 mmHg
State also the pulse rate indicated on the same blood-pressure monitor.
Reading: 58 bpm
